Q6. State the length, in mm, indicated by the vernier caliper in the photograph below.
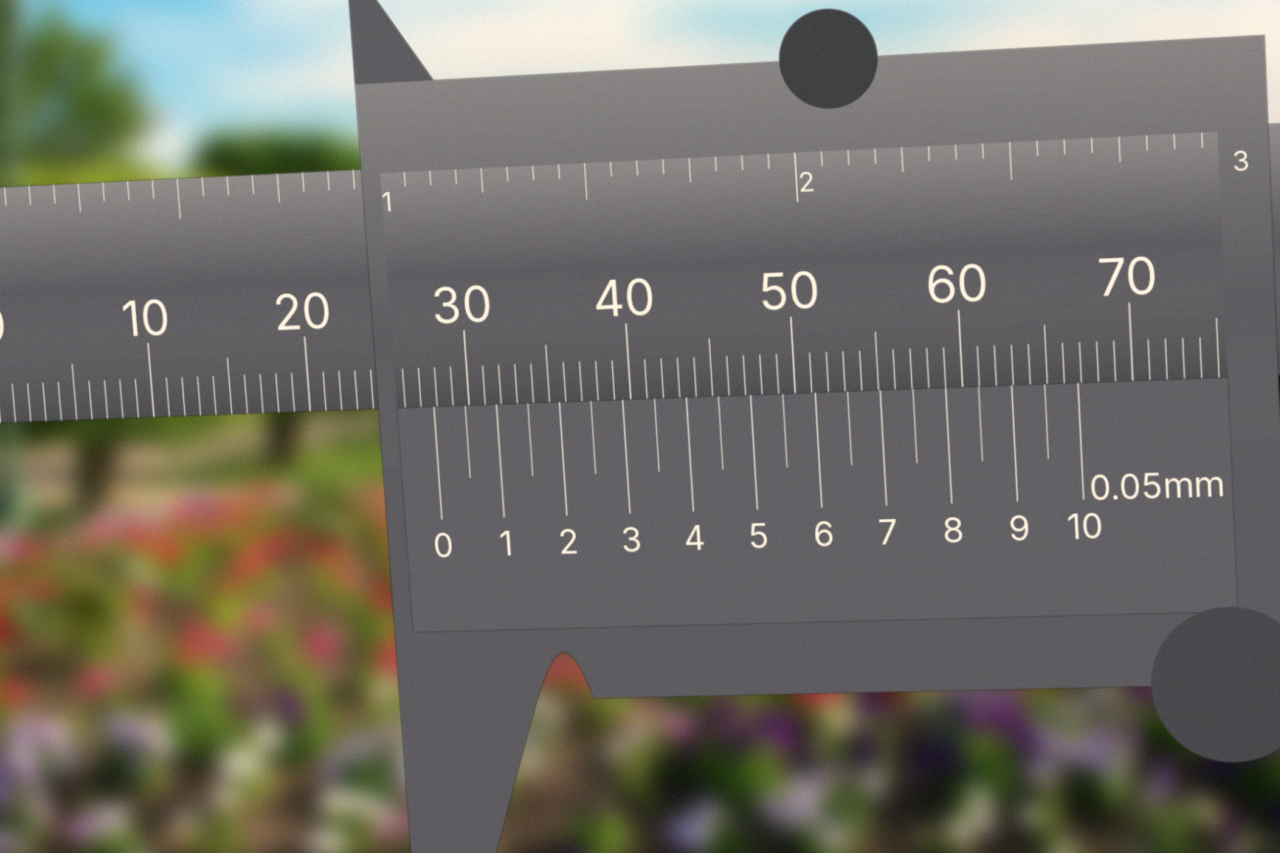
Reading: 27.8 mm
